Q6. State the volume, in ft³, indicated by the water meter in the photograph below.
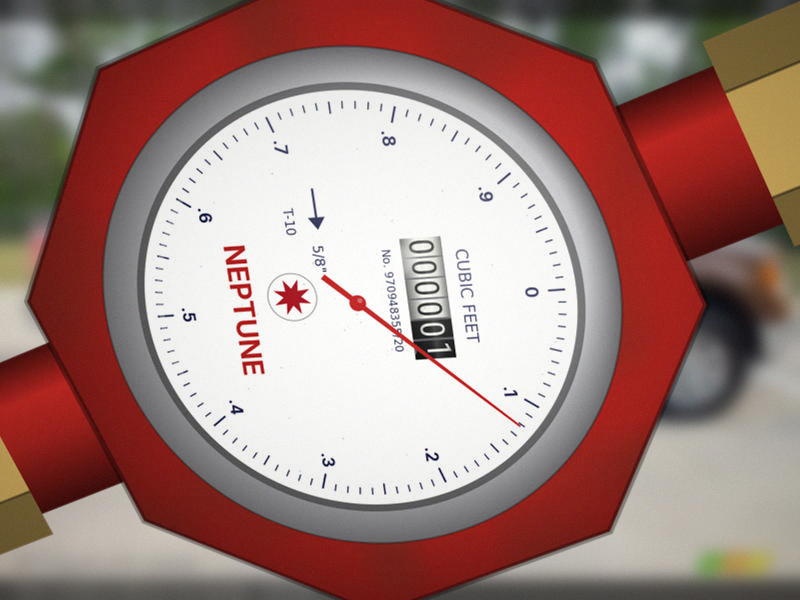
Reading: 1.12 ft³
